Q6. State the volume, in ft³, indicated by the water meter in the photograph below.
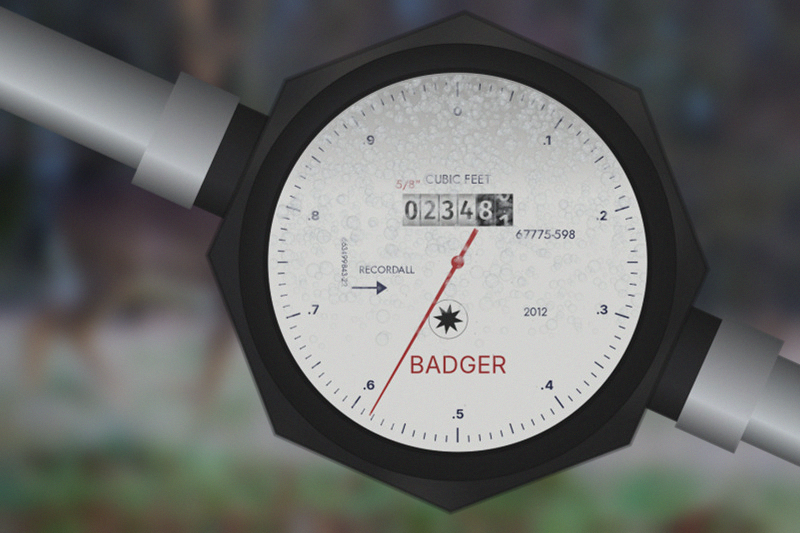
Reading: 23480.58 ft³
